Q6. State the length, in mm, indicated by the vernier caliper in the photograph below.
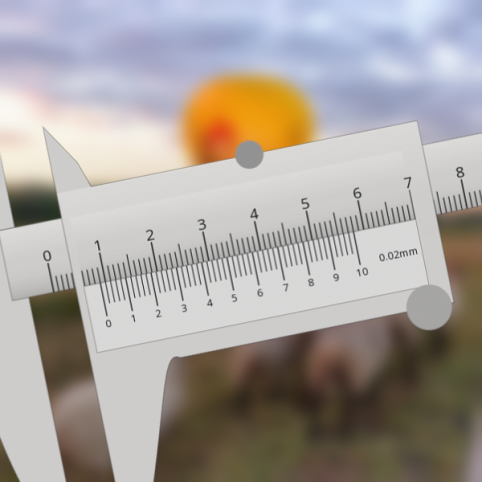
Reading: 9.0 mm
